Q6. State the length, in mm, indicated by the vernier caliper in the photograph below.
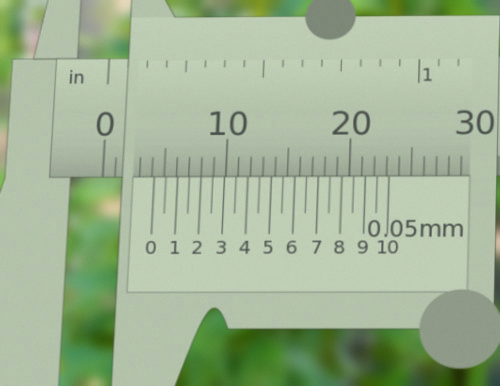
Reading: 4.2 mm
